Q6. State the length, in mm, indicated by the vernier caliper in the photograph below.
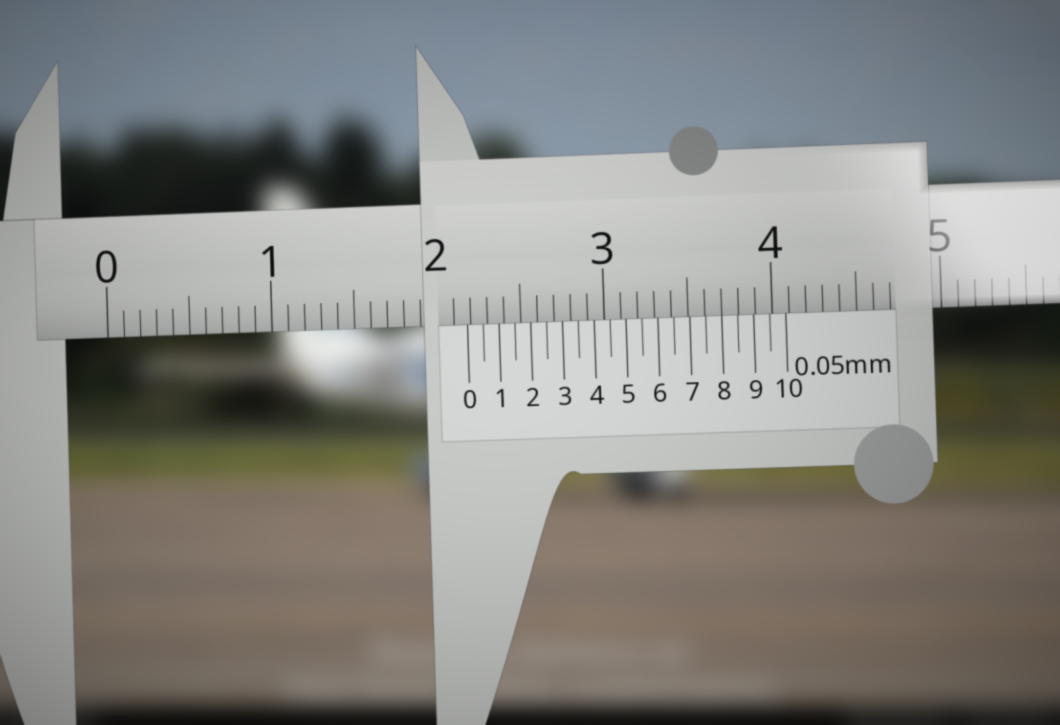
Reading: 21.8 mm
